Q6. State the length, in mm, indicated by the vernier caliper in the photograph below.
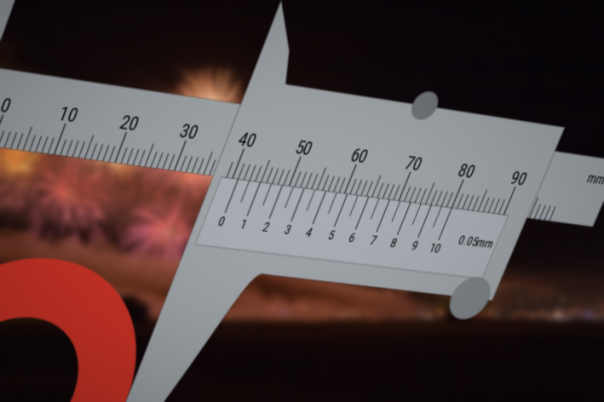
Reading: 41.0 mm
